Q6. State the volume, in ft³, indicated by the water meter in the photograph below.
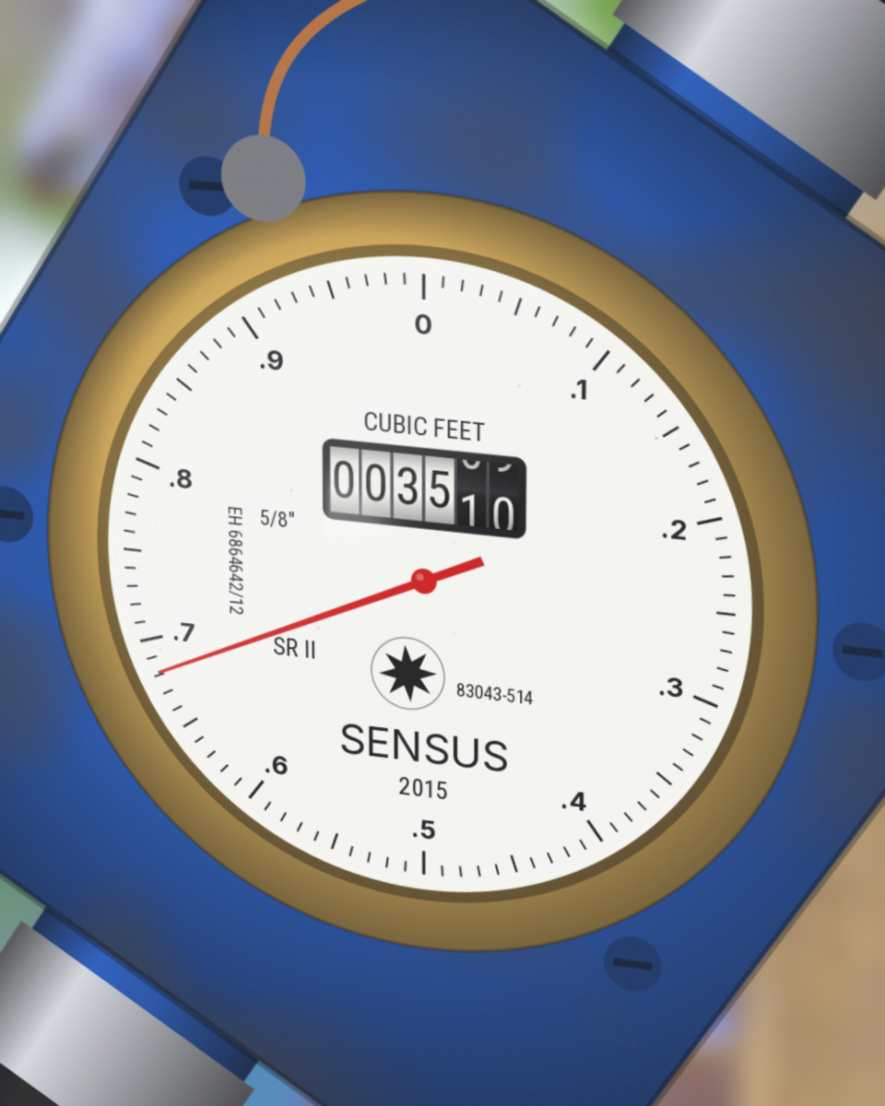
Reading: 3509.68 ft³
